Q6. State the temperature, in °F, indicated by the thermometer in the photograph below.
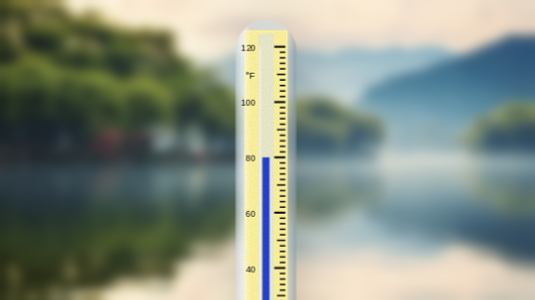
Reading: 80 °F
